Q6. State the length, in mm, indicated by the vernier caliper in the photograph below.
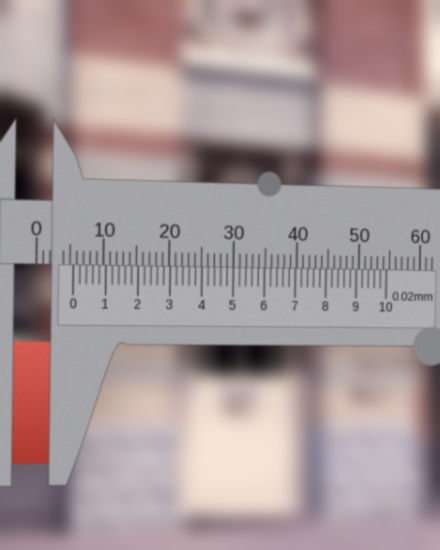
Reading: 5.5 mm
